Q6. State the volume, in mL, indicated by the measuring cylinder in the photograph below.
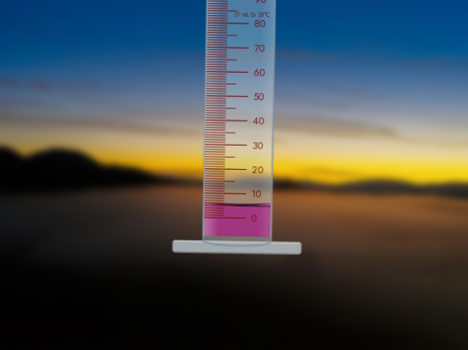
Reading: 5 mL
